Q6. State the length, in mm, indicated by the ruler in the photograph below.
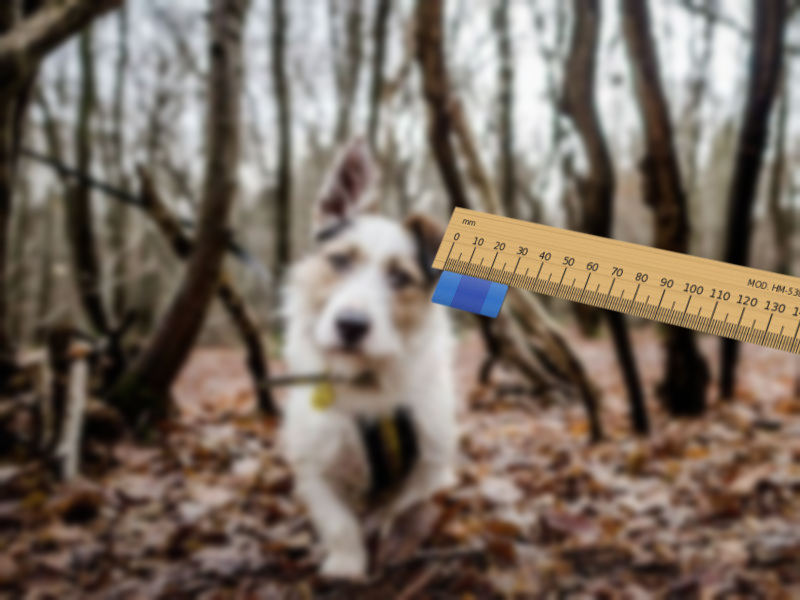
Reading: 30 mm
